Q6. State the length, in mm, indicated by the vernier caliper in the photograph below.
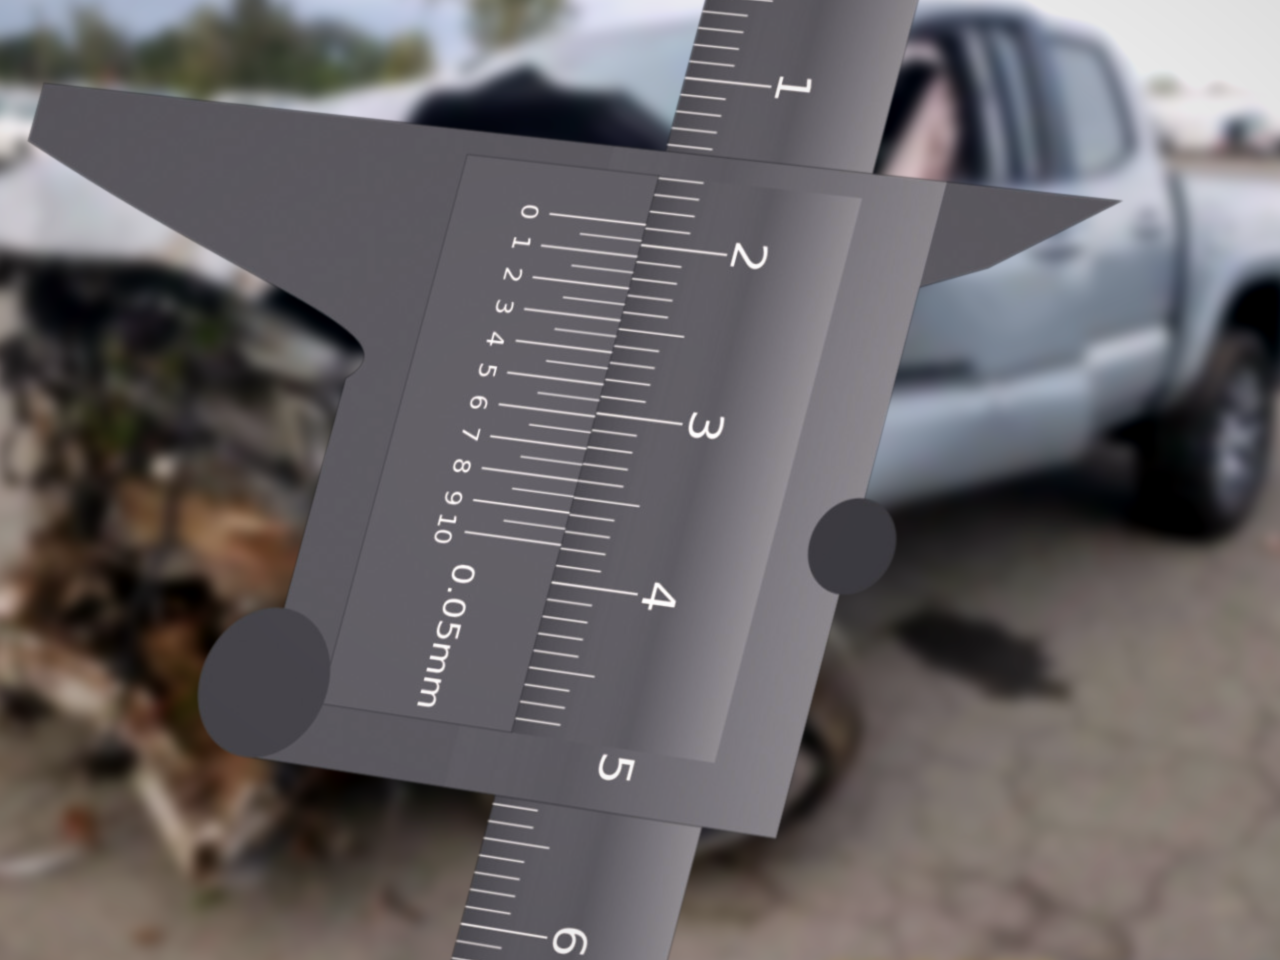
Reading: 18.8 mm
